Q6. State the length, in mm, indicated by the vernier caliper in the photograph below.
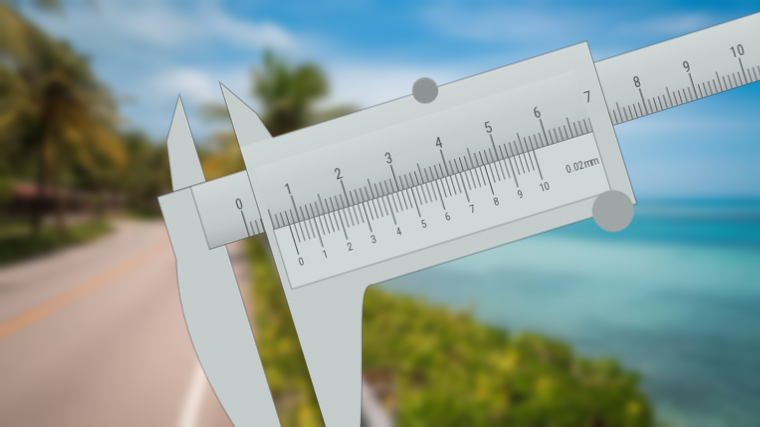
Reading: 8.0 mm
